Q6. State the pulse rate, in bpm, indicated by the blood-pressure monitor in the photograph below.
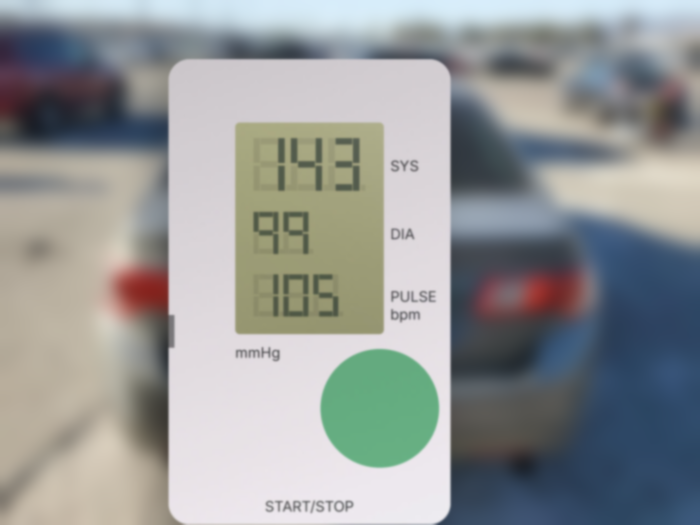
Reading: 105 bpm
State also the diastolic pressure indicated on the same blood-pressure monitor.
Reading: 99 mmHg
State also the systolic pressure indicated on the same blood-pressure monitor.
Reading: 143 mmHg
